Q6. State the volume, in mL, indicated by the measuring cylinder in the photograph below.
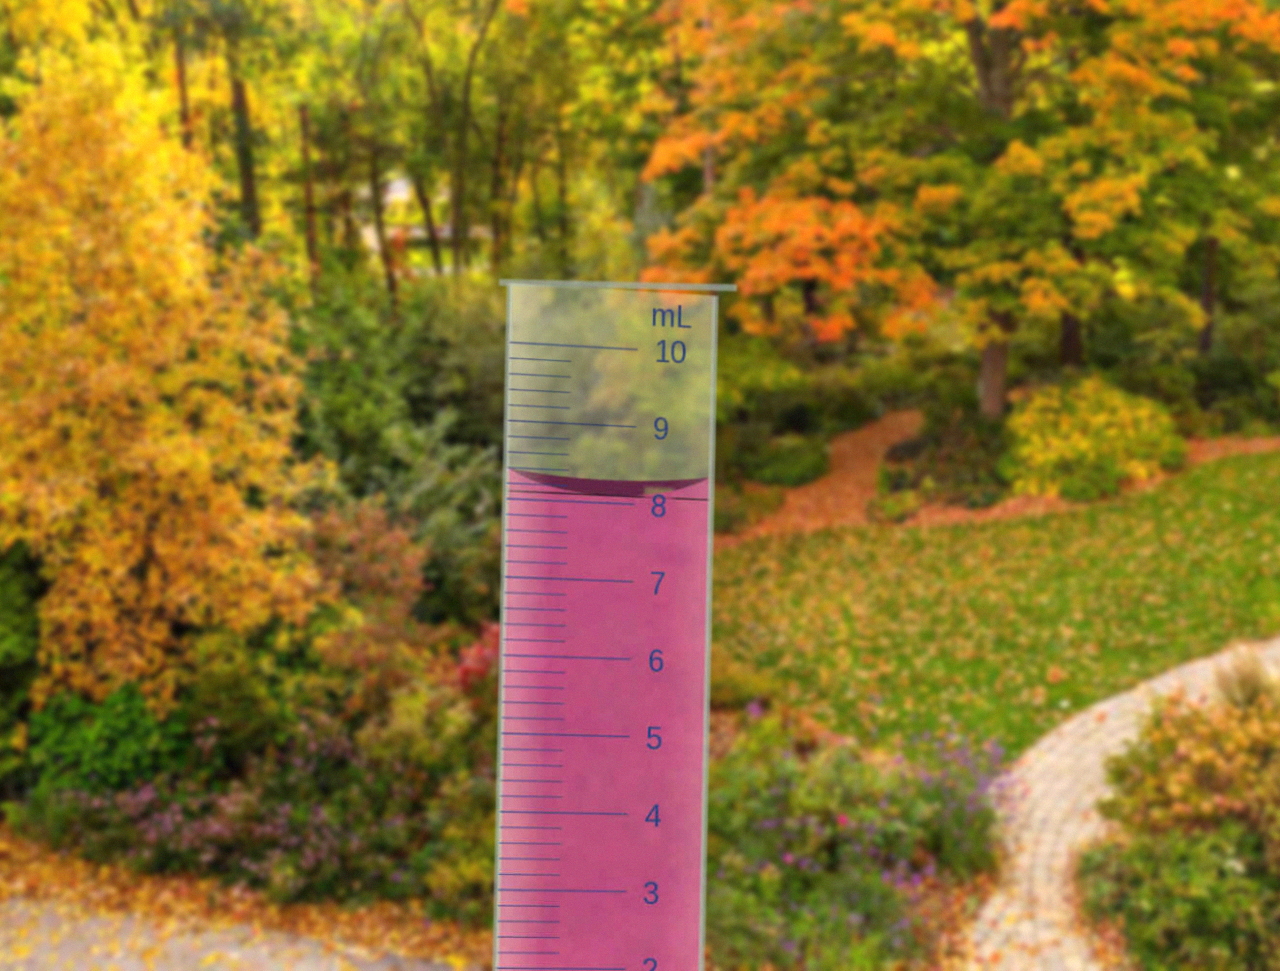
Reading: 8.1 mL
